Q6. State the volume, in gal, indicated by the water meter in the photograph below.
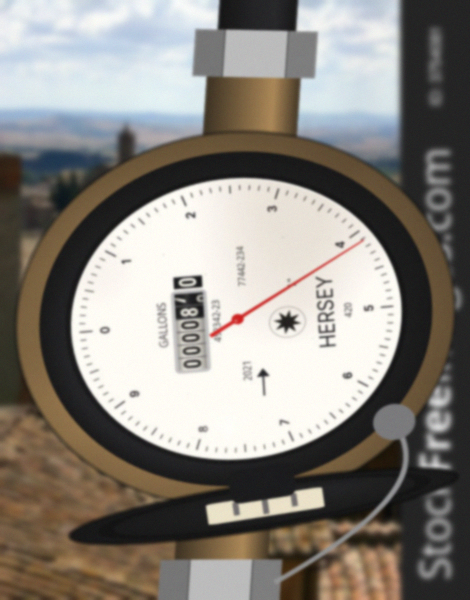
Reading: 874.1 gal
